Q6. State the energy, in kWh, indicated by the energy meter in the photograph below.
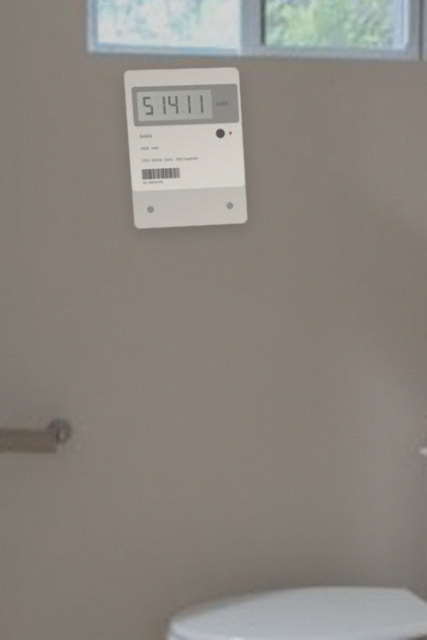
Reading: 51411 kWh
